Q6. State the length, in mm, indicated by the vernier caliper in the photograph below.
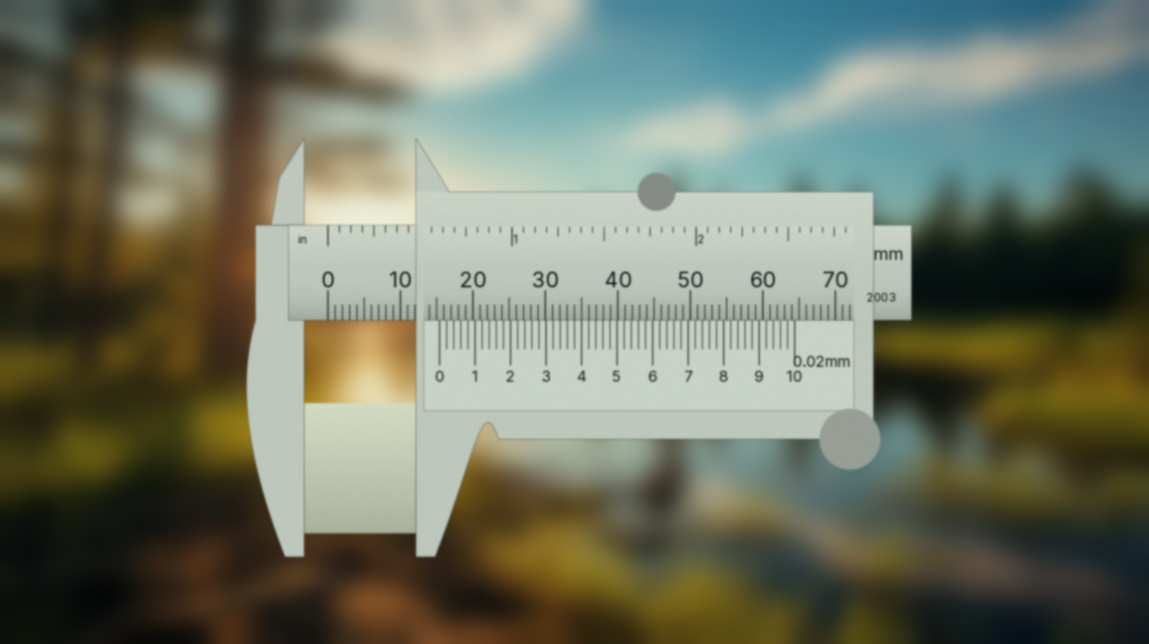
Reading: 15.4 mm
